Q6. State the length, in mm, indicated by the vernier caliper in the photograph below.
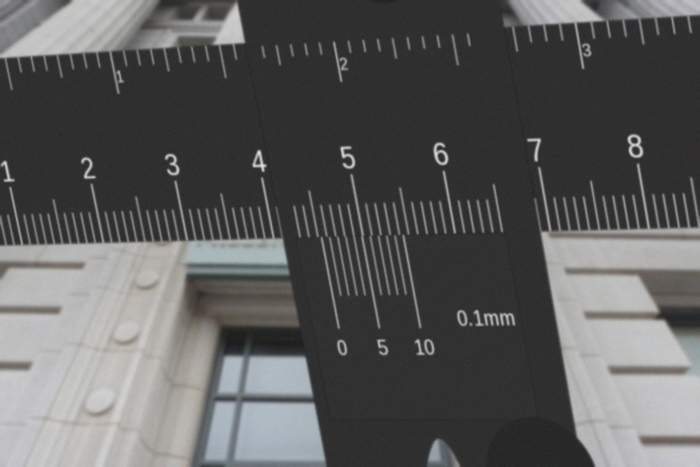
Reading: 45.4 mm
